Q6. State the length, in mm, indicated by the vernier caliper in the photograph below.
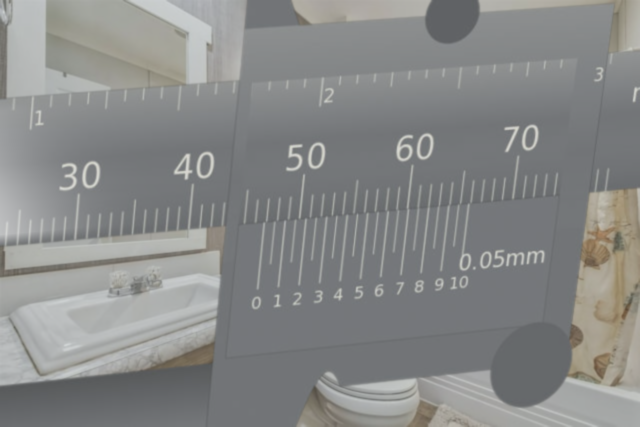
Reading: 46.8 mm
